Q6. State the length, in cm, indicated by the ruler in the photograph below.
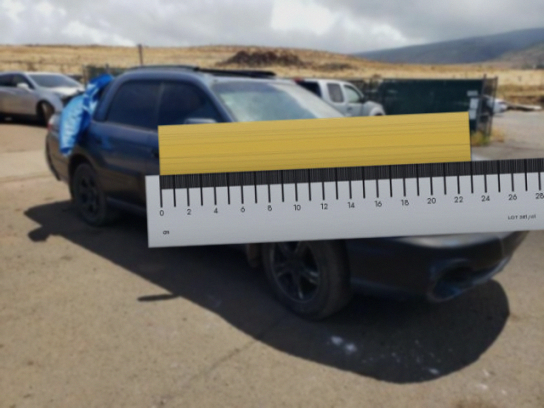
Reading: 23 cm
